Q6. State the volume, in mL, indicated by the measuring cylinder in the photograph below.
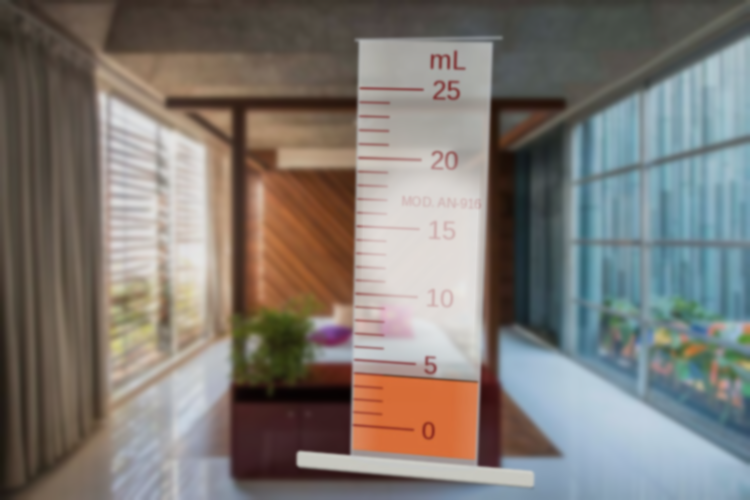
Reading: 4 mL
